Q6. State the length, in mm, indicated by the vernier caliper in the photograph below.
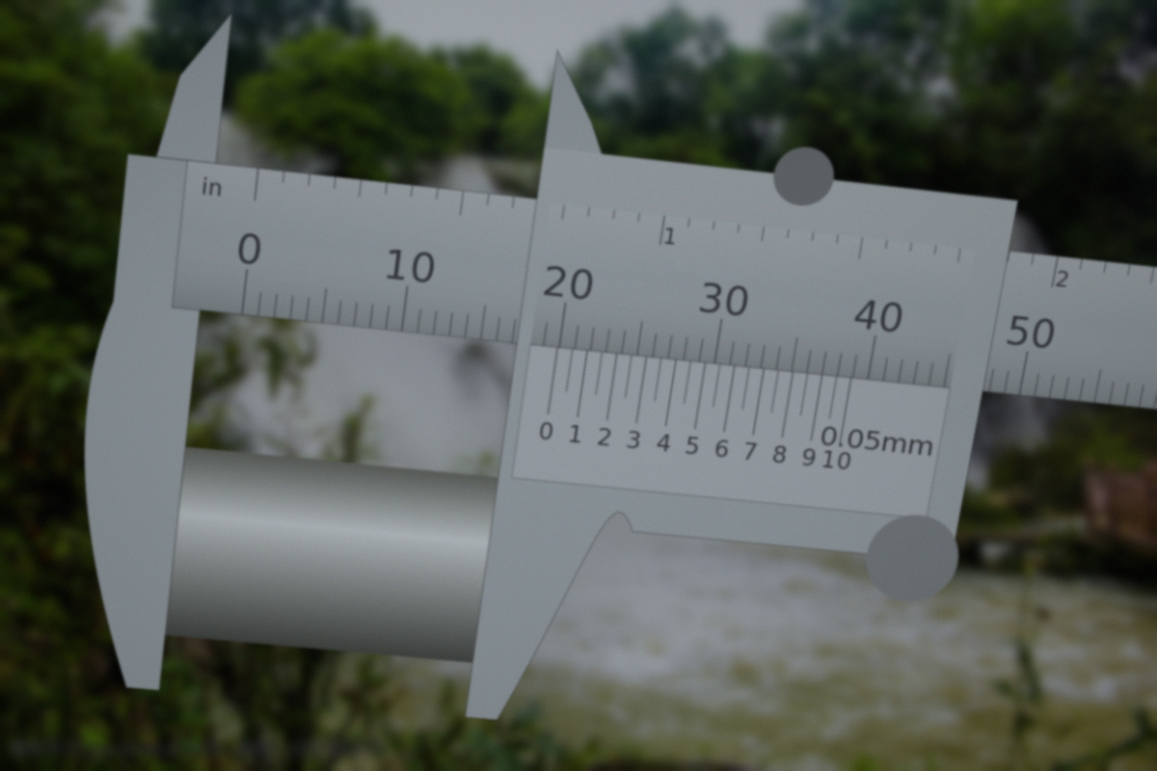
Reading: 19.9 mm
